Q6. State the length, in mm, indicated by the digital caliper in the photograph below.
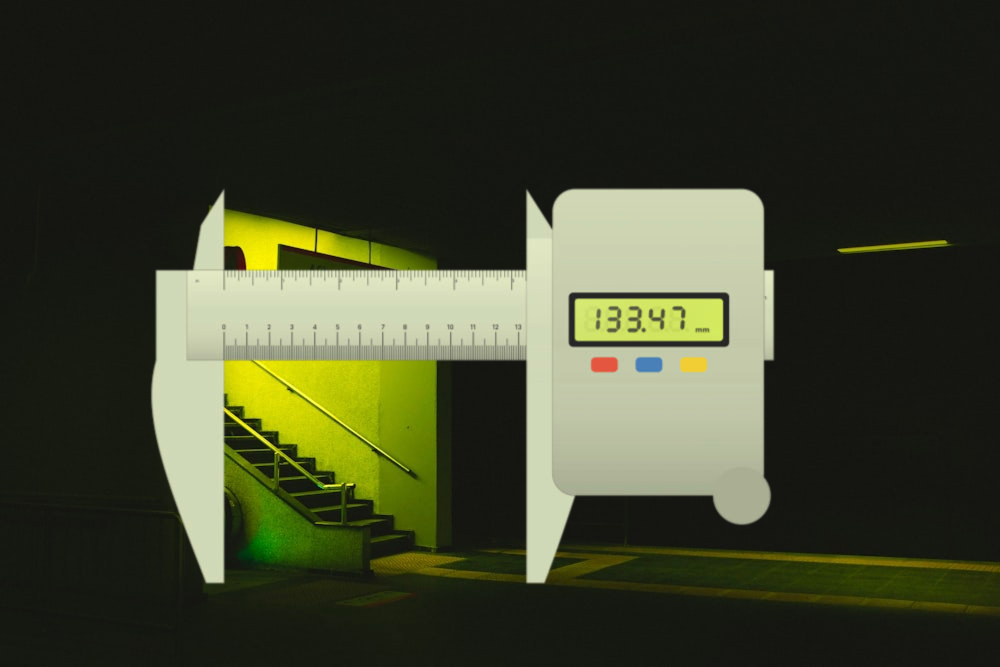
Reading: 133.47 mm
